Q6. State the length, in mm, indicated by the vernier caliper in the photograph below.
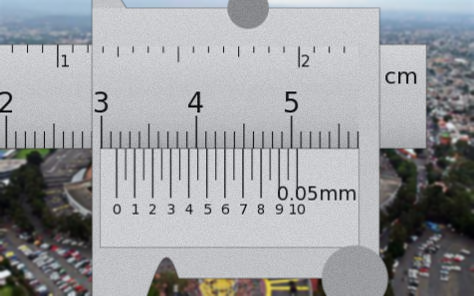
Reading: 31.6 mm
